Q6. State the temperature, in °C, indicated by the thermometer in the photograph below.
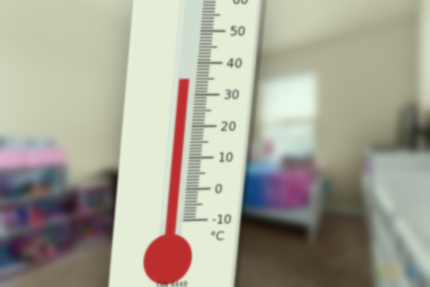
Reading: 35 °C
